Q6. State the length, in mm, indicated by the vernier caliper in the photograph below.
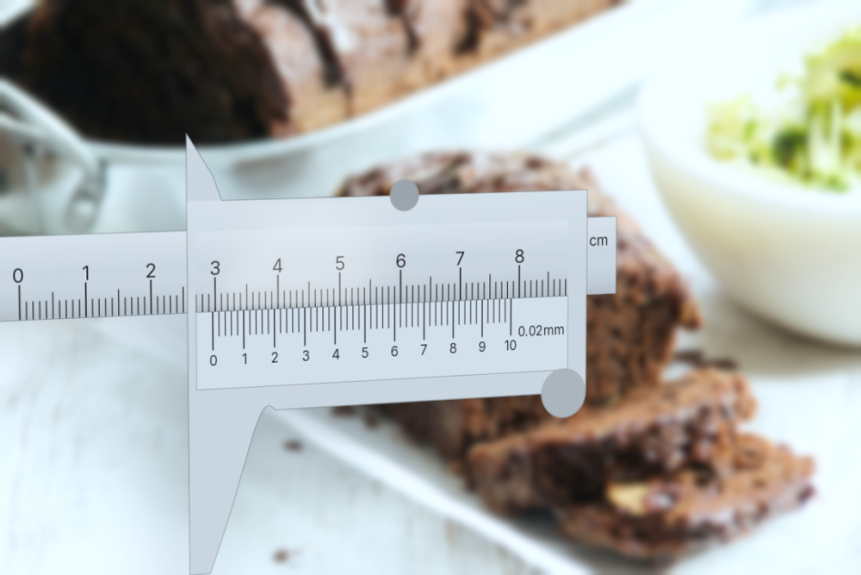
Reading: 29.6 mm
